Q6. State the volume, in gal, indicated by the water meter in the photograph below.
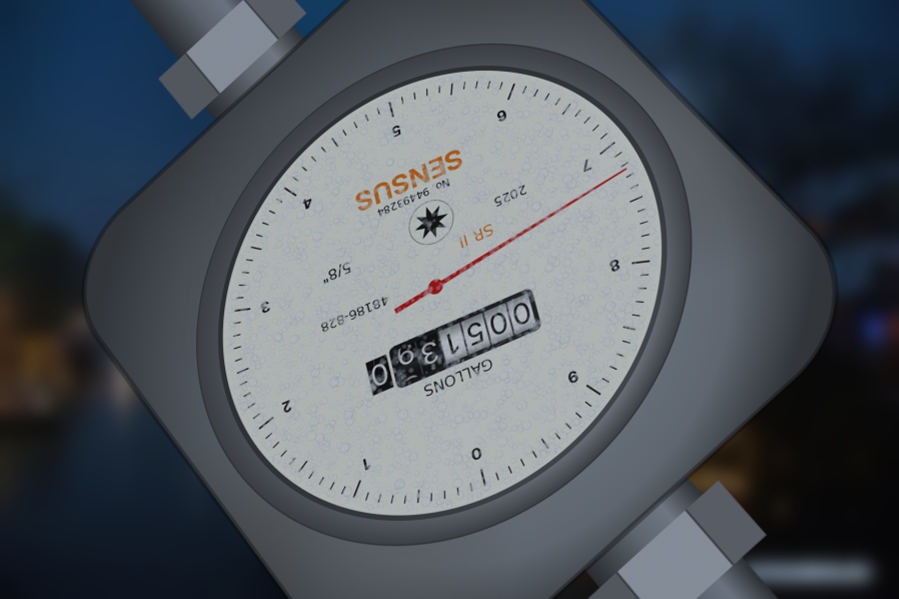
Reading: 51387.2 gal
